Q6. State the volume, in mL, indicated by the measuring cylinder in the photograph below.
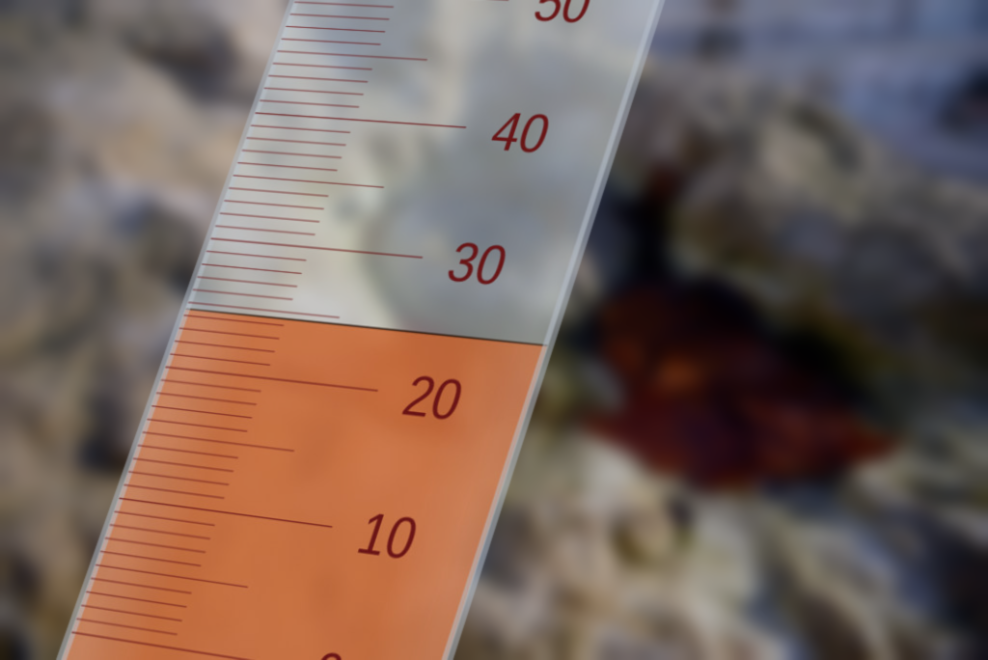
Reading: 24.5 mL
